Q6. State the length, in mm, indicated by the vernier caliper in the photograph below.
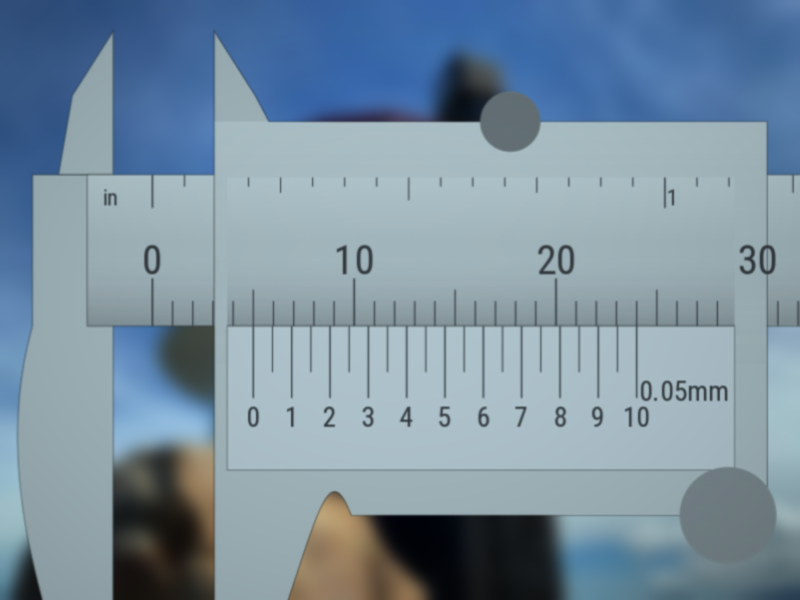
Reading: 5.0 mm
